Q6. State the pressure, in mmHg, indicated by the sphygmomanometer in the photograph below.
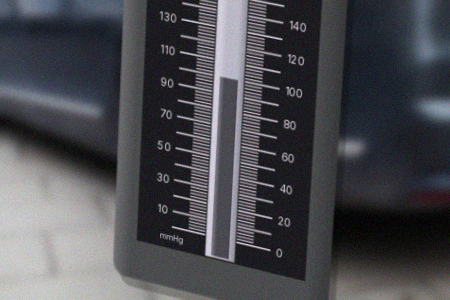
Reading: 100 mmHg
